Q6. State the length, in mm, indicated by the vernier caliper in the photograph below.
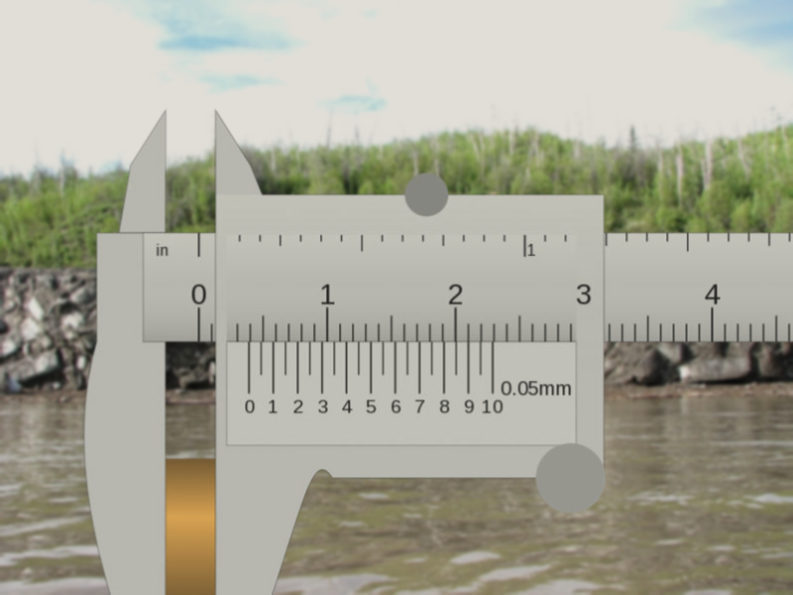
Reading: 3.9 mm
